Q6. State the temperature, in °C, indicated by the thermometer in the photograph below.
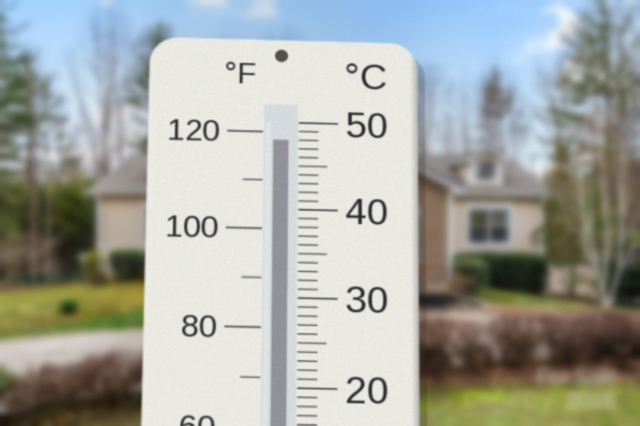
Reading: 48 °C
